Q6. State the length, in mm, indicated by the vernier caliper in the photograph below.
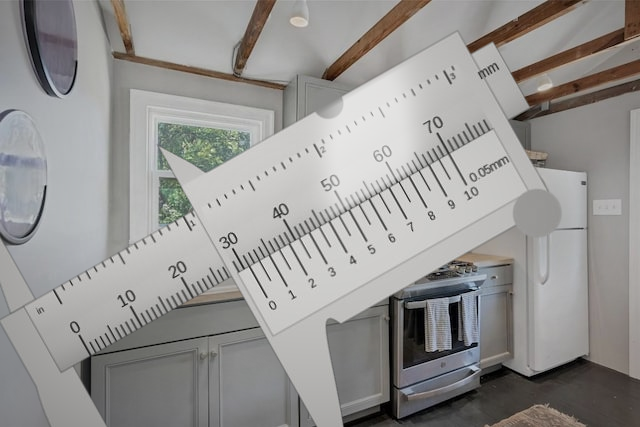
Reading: 31.0 mm
